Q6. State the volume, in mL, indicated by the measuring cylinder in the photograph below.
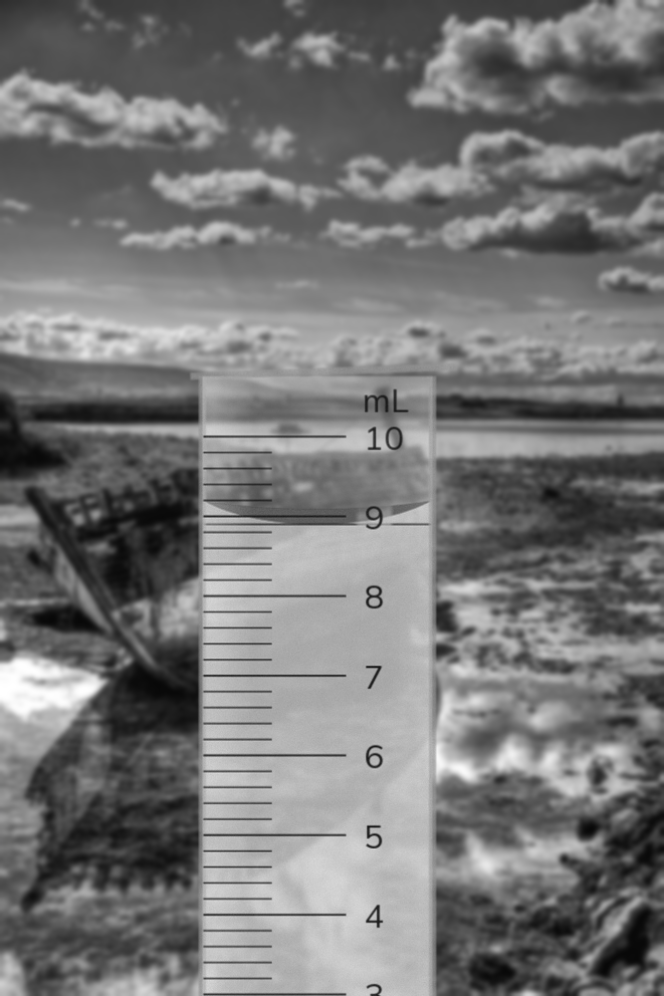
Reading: 8.9 mL
